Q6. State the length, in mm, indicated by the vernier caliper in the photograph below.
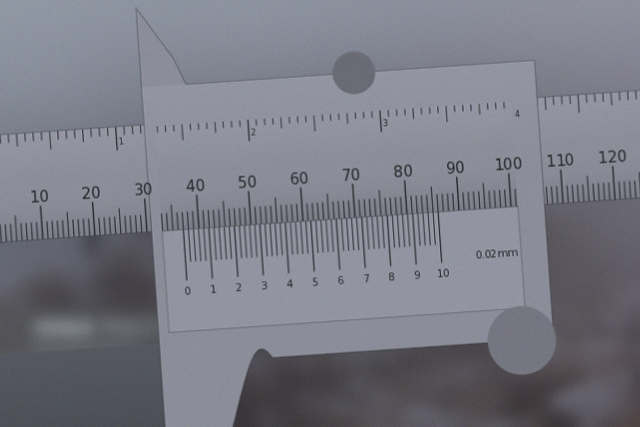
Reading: 37.0 mm
